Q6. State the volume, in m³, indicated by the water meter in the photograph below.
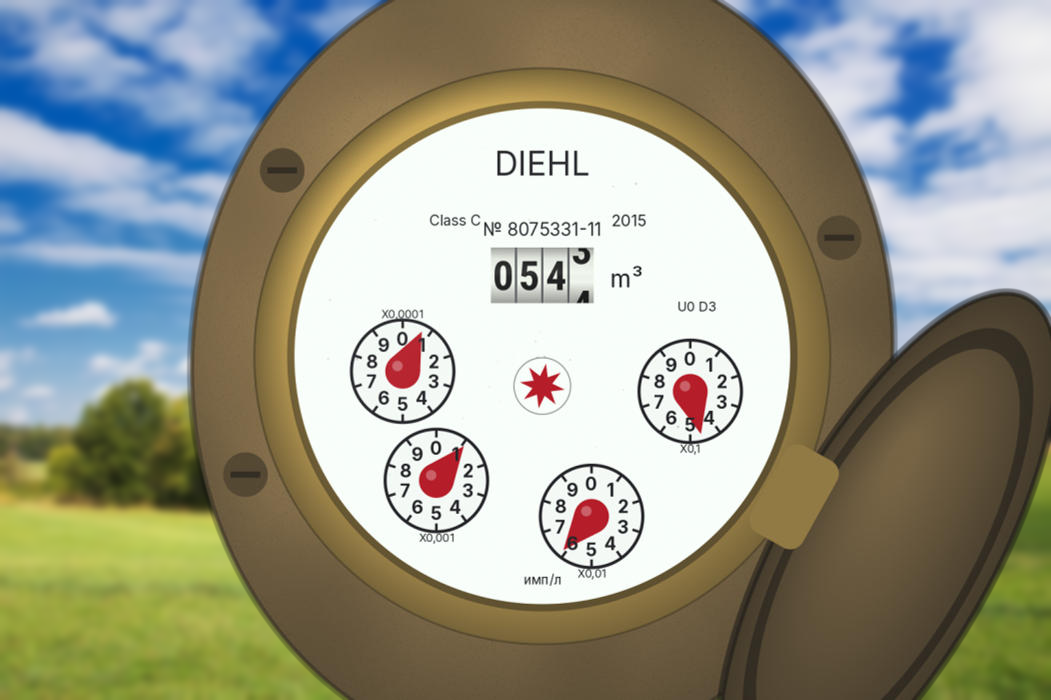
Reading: 543.4610 m³
